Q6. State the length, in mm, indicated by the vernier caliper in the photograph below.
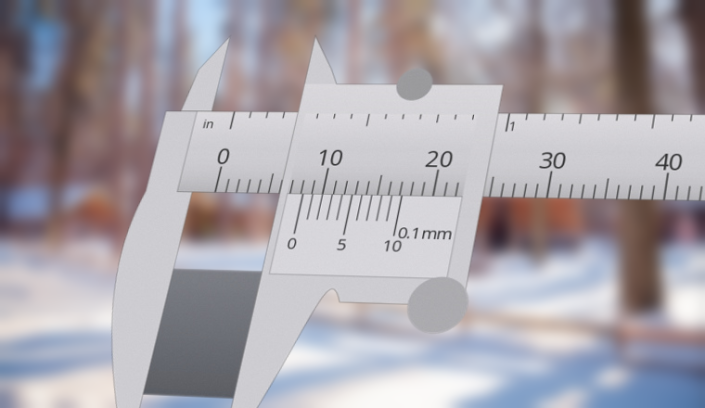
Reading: 8.2 mm
